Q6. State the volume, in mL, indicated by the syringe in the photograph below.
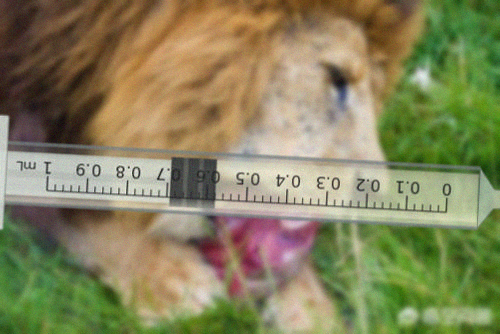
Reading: 0.58 mL
